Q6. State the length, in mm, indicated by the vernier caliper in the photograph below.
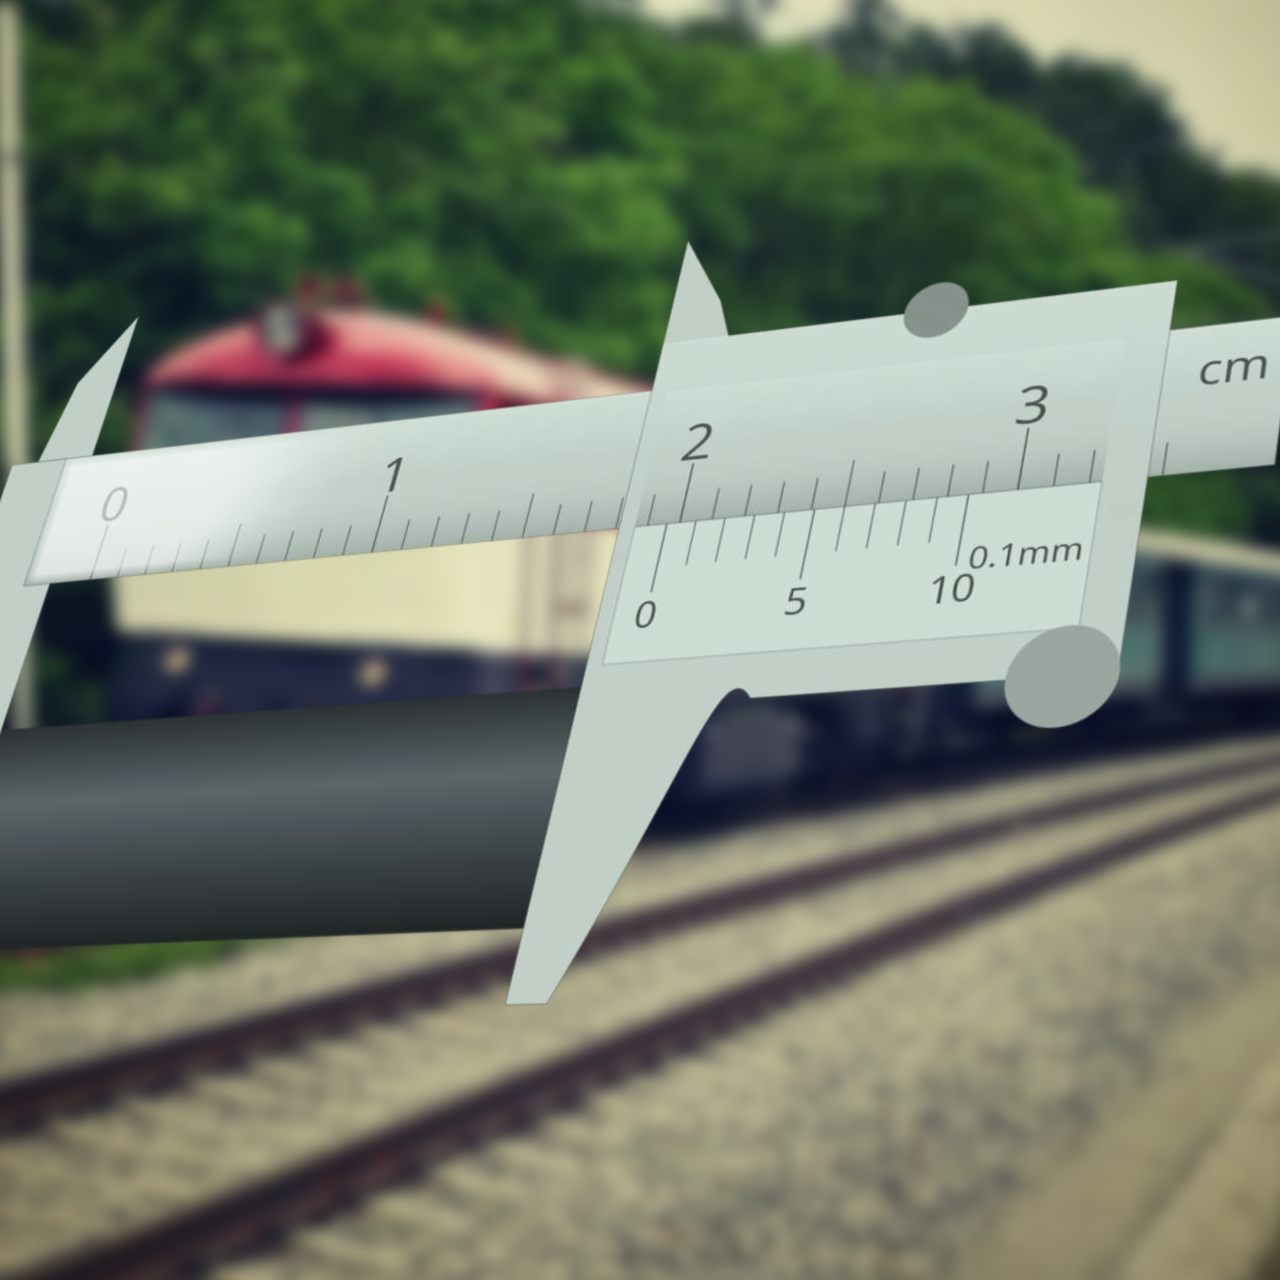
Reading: 19.6 mm
